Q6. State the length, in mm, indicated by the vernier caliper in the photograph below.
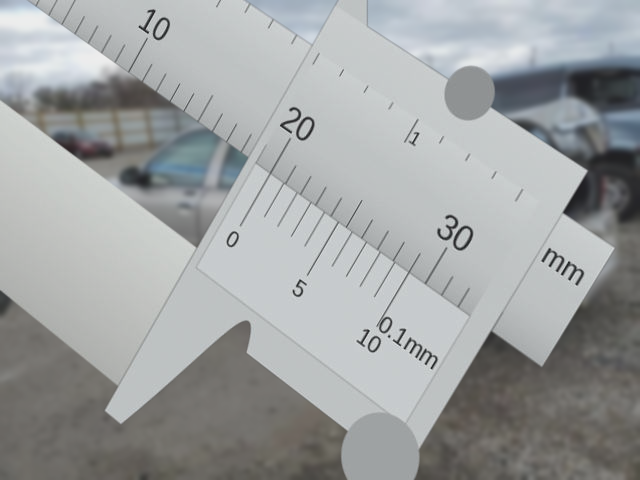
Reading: 20.0 mm
